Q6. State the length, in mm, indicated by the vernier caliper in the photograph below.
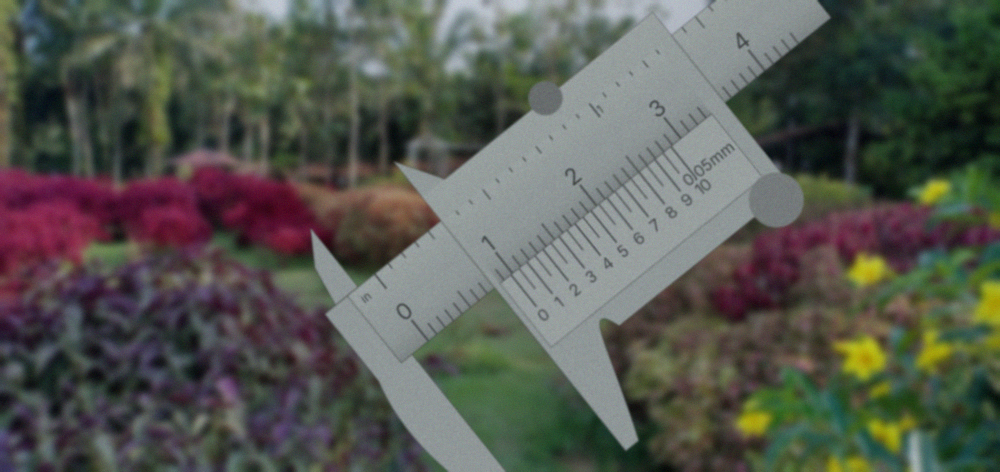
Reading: 9.8 mm
